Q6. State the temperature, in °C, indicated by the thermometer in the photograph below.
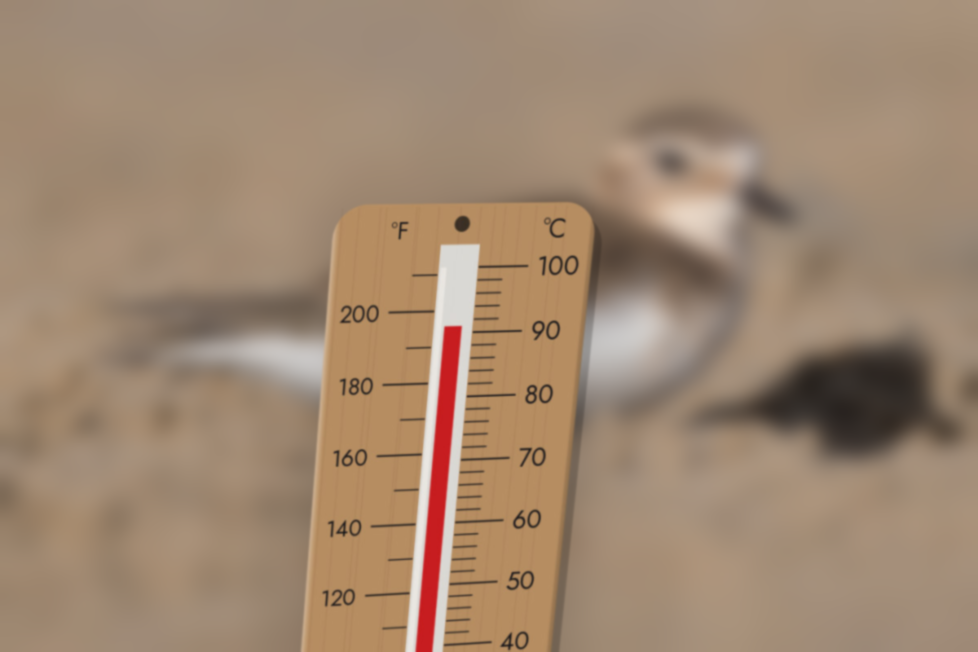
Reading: 91 °C
